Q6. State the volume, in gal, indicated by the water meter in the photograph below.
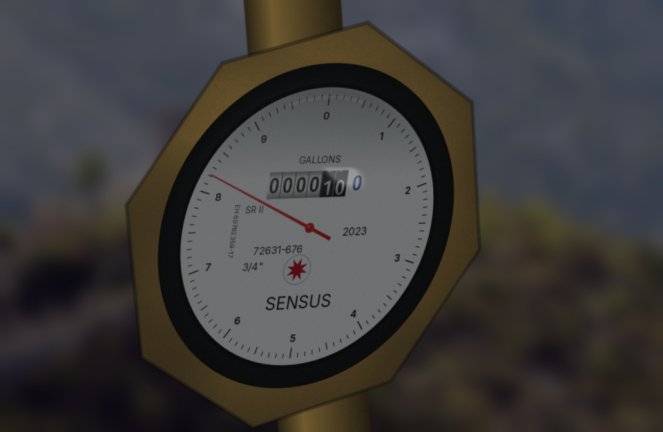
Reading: 98.2 gal
